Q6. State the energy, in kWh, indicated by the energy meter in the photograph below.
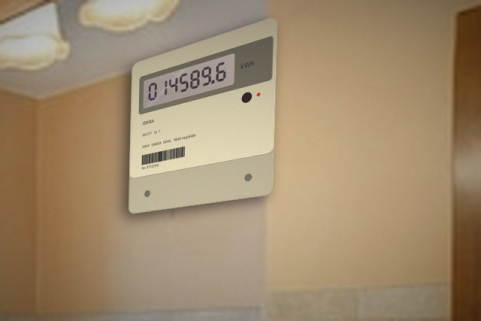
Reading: 14589.6 kWh
